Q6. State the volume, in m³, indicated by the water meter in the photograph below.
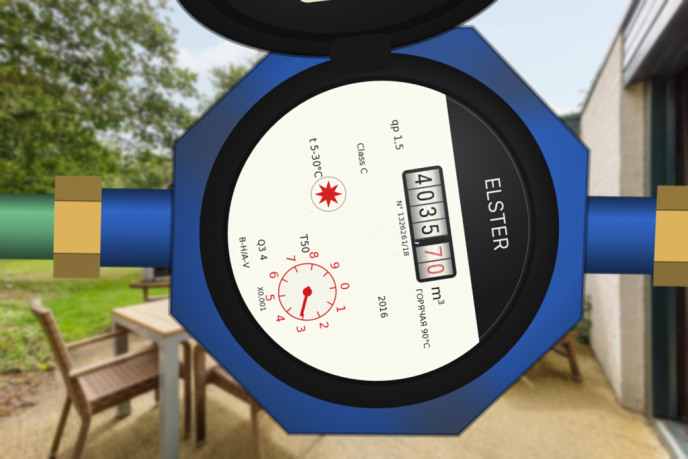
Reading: 4035.703 m³
